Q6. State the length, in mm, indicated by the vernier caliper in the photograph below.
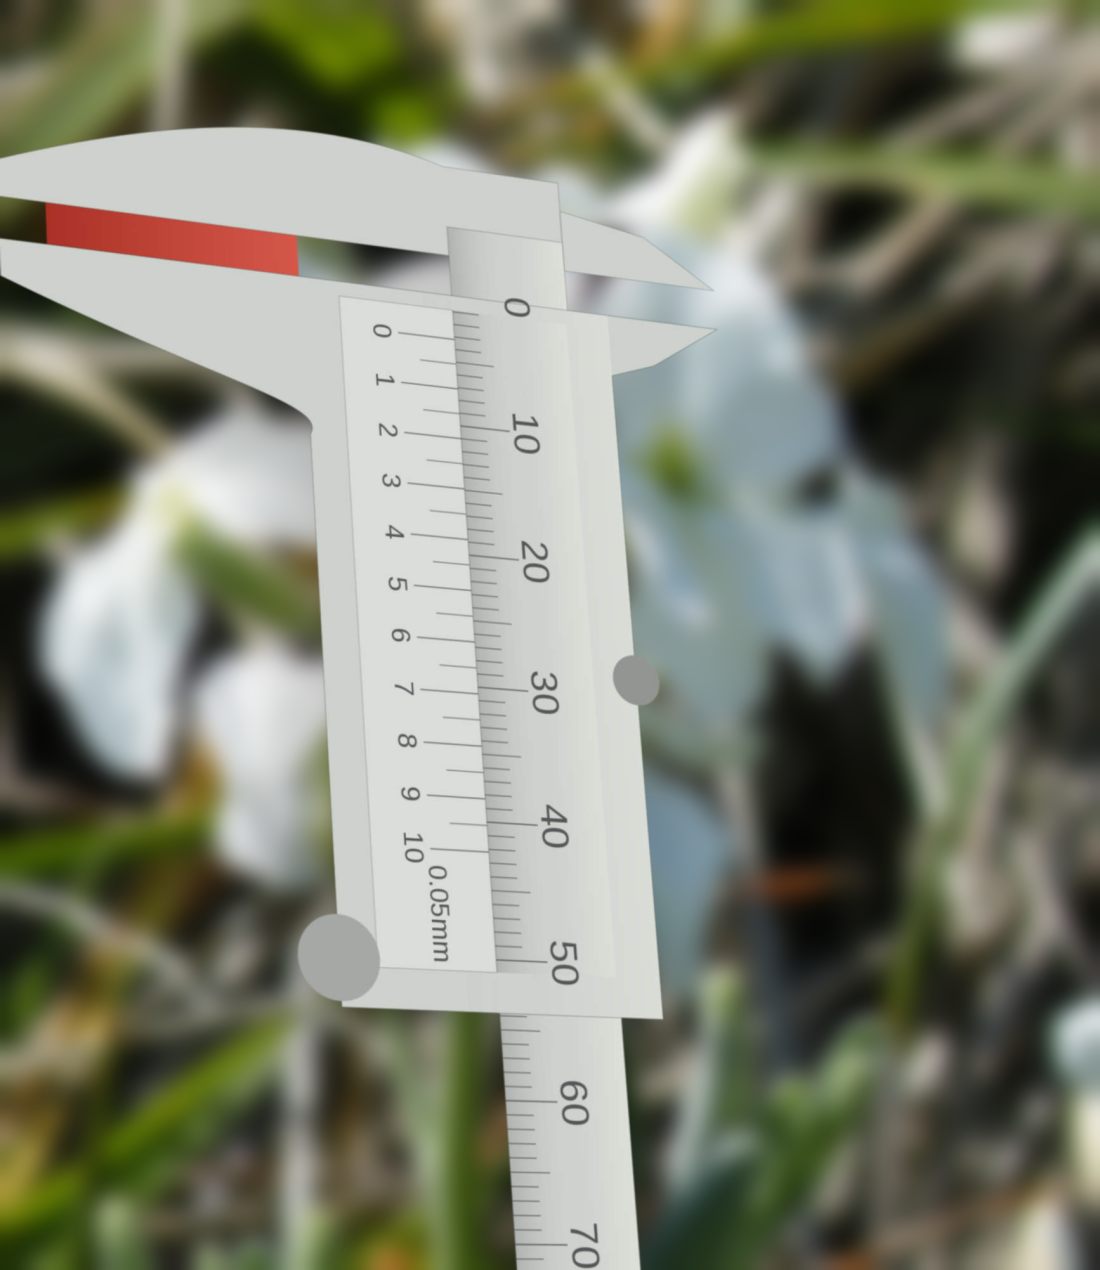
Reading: 3.2 mm
